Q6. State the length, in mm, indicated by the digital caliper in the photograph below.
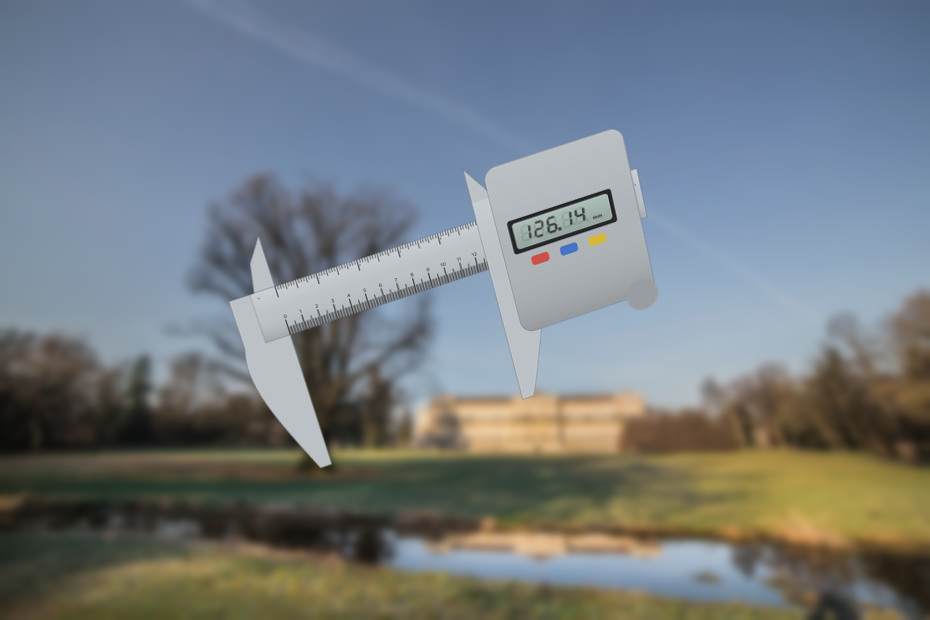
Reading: 126.14 mm
